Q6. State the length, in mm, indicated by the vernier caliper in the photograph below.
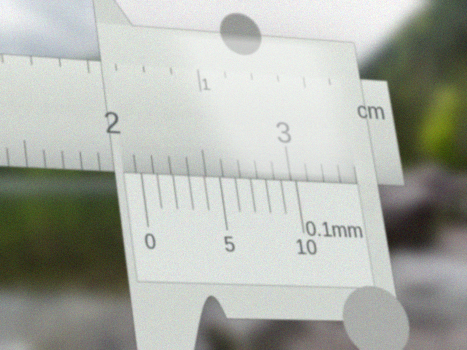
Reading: 21.3 mm
